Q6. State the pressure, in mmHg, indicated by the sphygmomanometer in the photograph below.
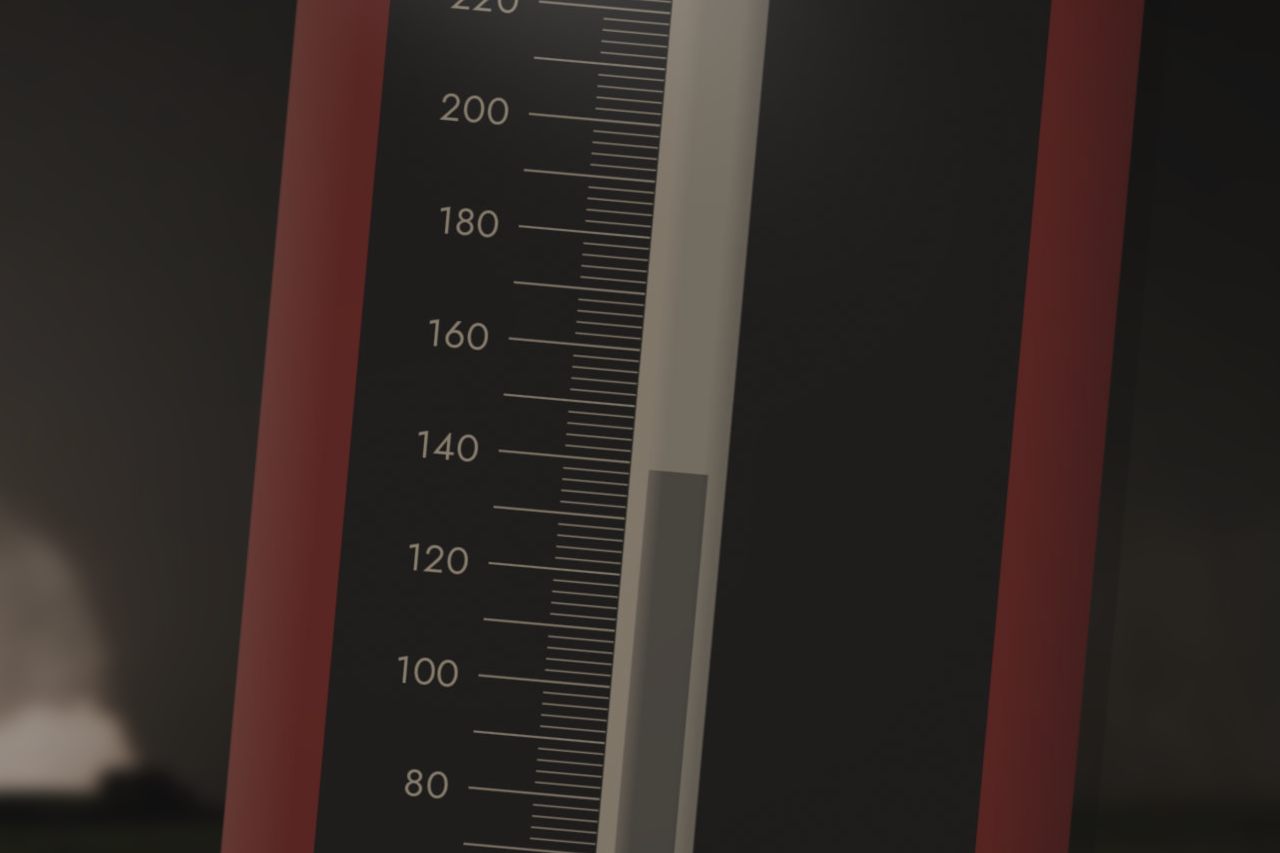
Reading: 139 mmHg
